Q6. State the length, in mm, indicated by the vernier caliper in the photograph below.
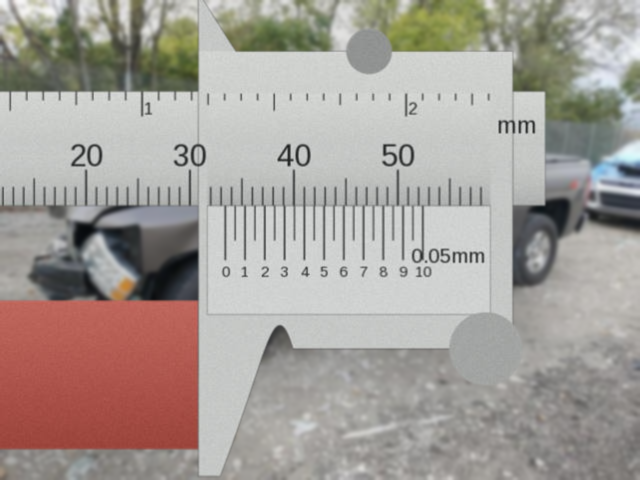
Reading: 33.4 mm
